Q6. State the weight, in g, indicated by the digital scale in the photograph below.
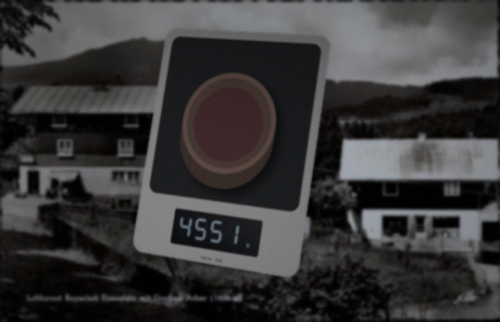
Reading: 4551 g
